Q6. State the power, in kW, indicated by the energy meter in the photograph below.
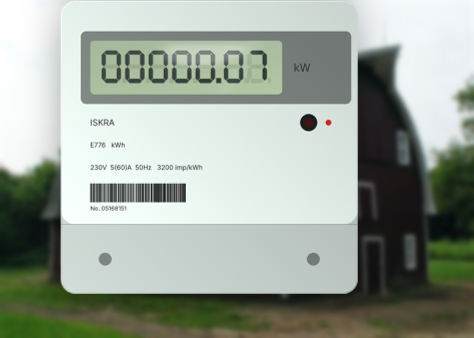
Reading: 0.07 kW
